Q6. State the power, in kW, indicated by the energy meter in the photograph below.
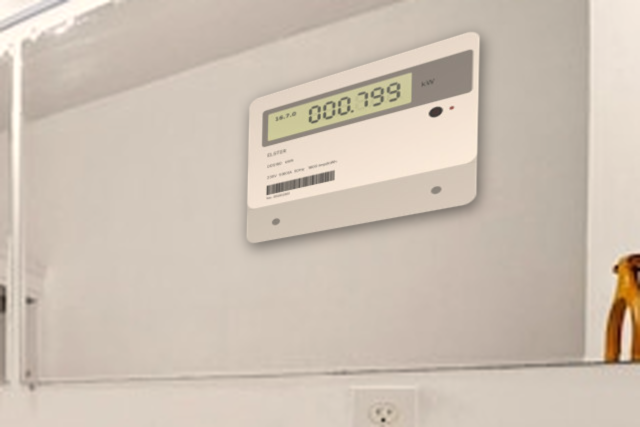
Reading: 0.799 kW
